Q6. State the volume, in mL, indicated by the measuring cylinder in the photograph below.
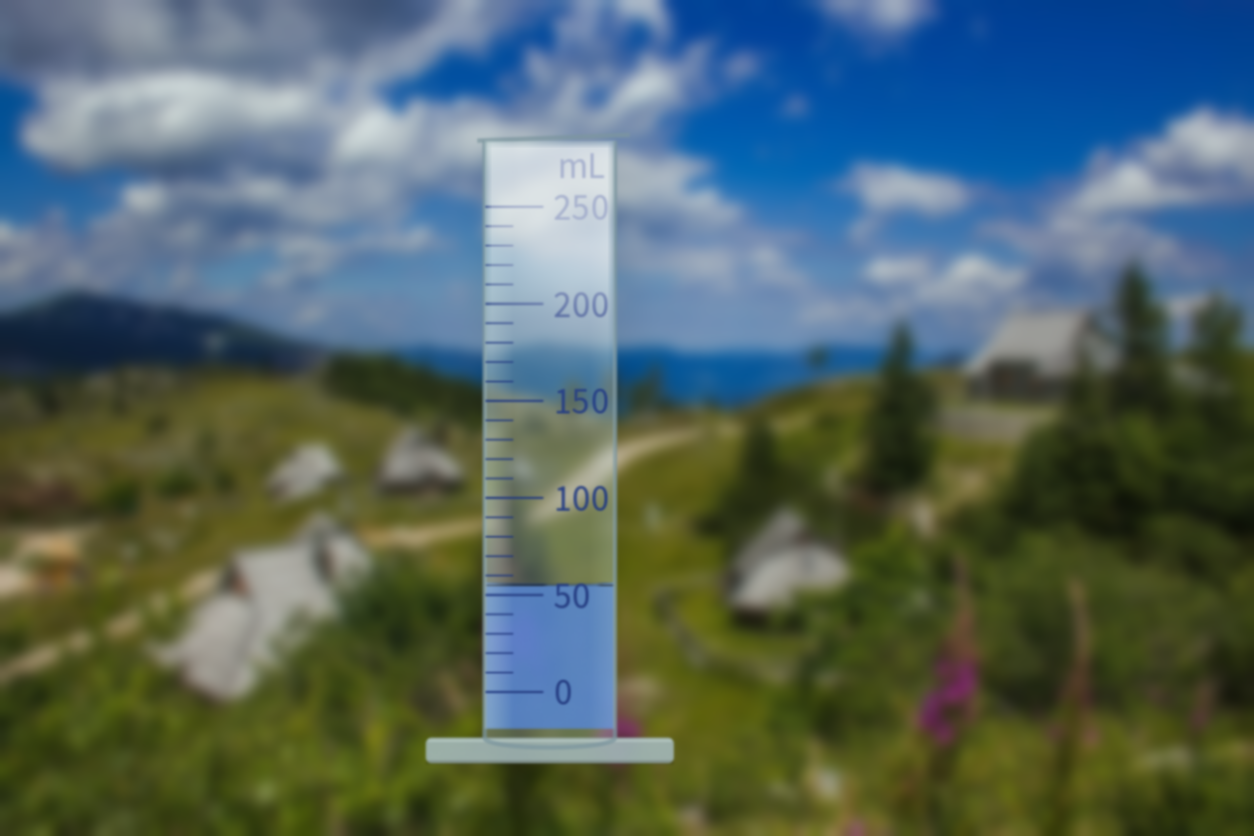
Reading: 55 mL
